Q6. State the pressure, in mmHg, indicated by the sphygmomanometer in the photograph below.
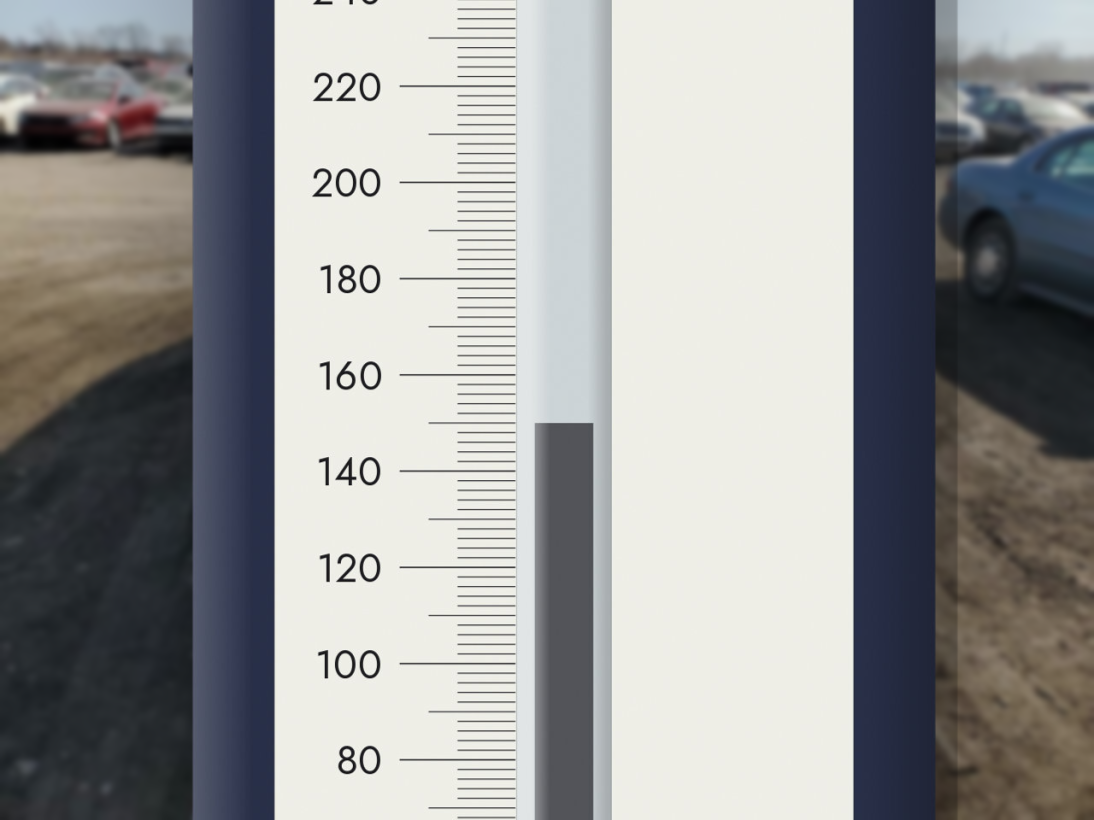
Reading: 150 mmHg
